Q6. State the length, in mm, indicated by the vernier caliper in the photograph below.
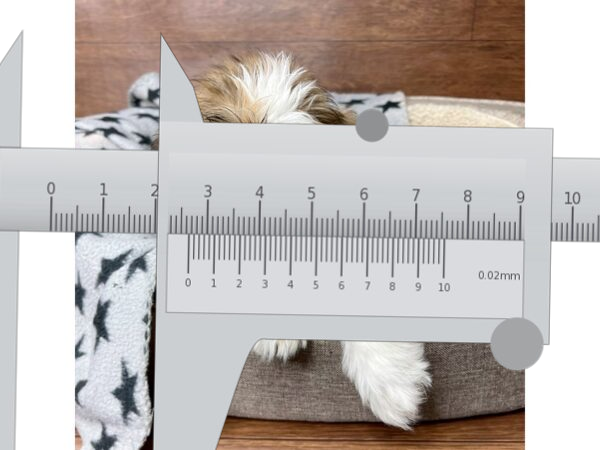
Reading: 26.5 mm
